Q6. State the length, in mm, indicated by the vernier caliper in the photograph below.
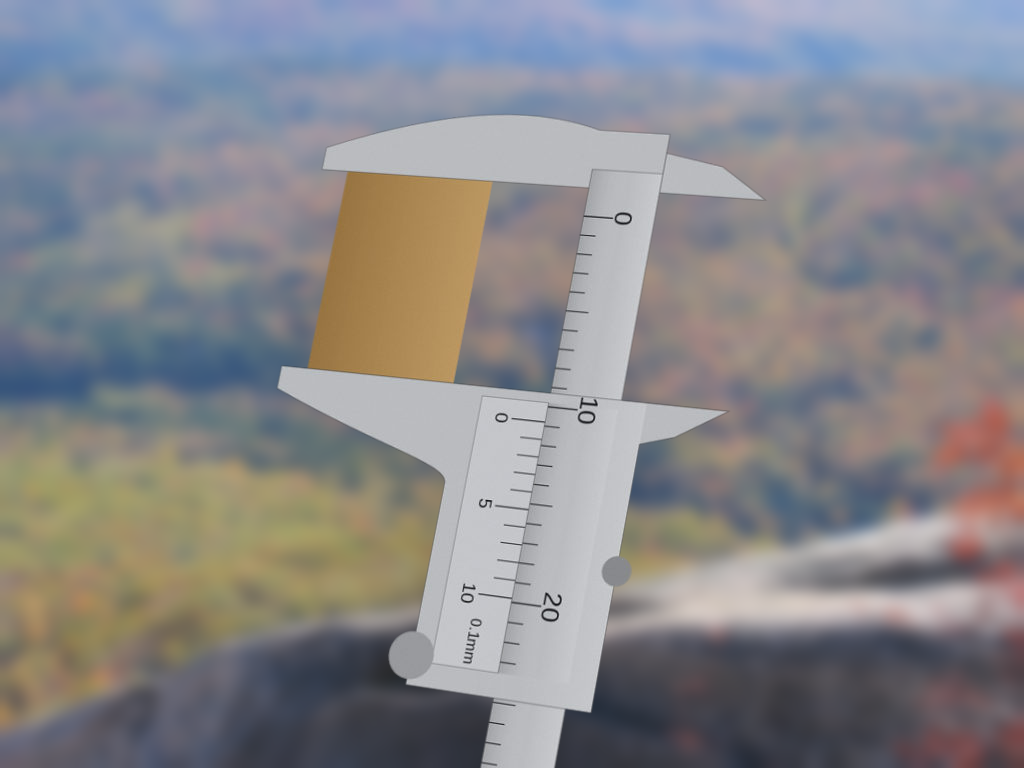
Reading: 10.8 mm
